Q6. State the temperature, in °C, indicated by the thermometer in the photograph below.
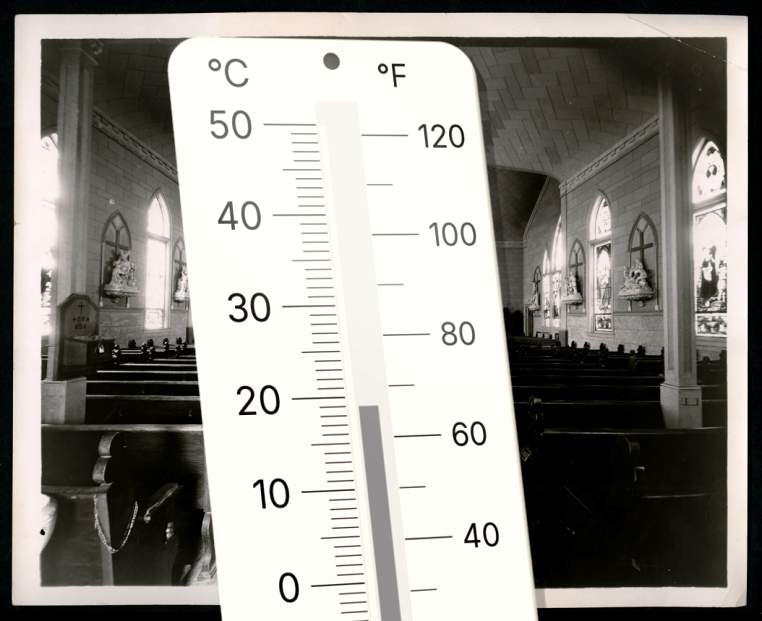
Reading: 19 °C
